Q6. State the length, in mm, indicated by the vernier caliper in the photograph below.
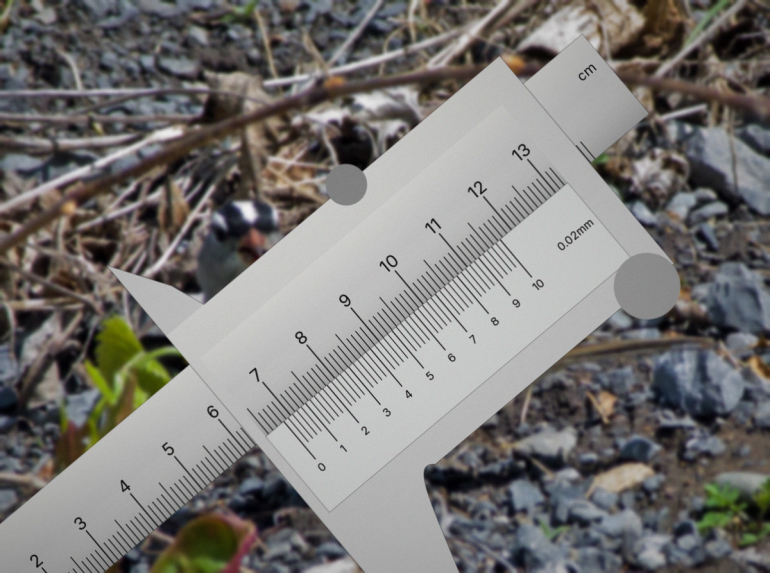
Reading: 68.4 mm
